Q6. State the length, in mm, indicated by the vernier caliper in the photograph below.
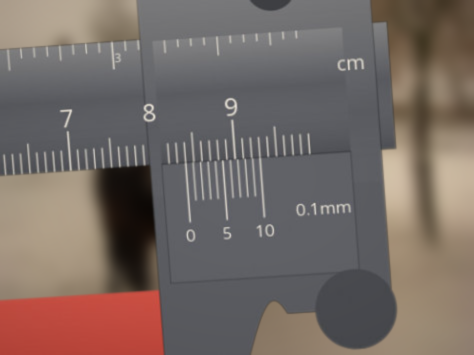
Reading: 84.0 mm
